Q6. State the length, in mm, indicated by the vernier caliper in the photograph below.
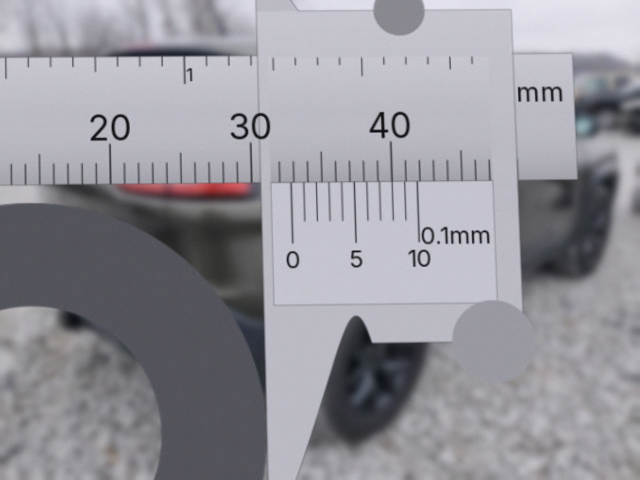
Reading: 32.8 mm
